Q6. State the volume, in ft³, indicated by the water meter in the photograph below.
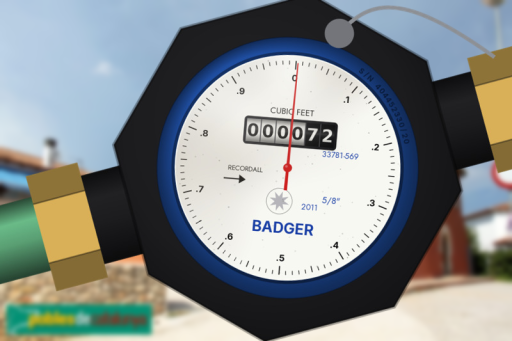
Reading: 72.00 ft³
